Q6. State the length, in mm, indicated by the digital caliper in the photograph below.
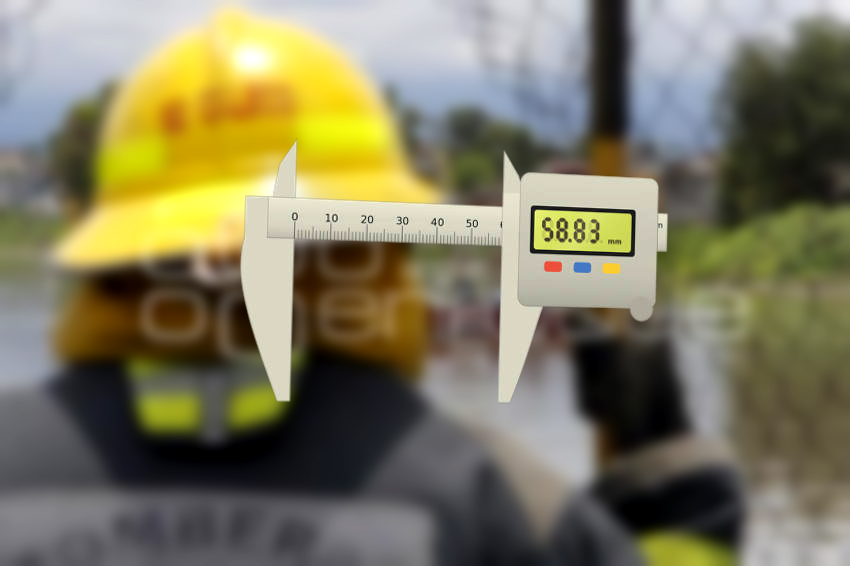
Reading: 58.83 mm
